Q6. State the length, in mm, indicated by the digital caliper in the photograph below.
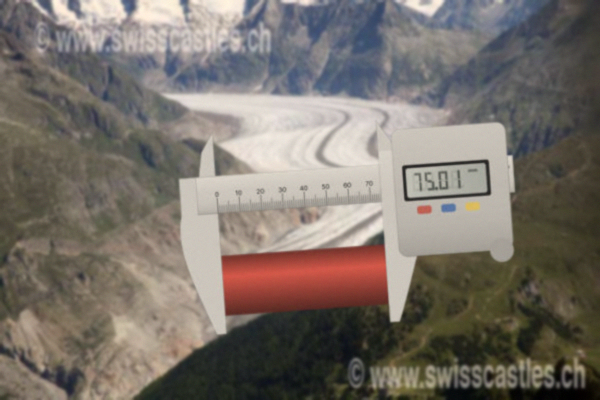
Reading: 75.01 mm
